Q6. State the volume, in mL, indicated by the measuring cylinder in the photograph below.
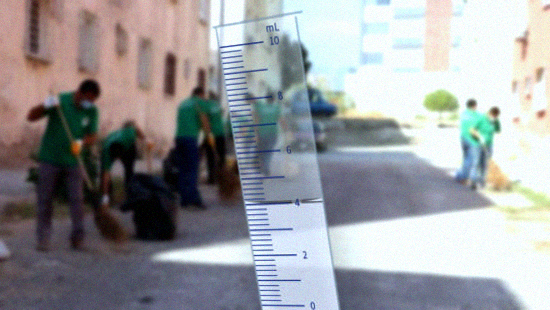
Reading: 4 mL
